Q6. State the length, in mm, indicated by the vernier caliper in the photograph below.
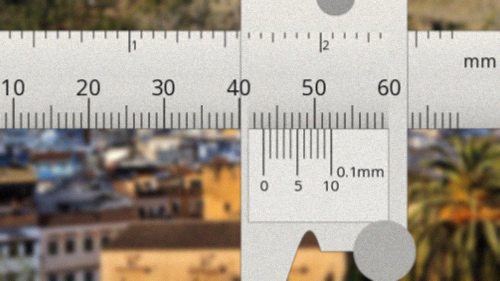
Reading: 43.2 mm
